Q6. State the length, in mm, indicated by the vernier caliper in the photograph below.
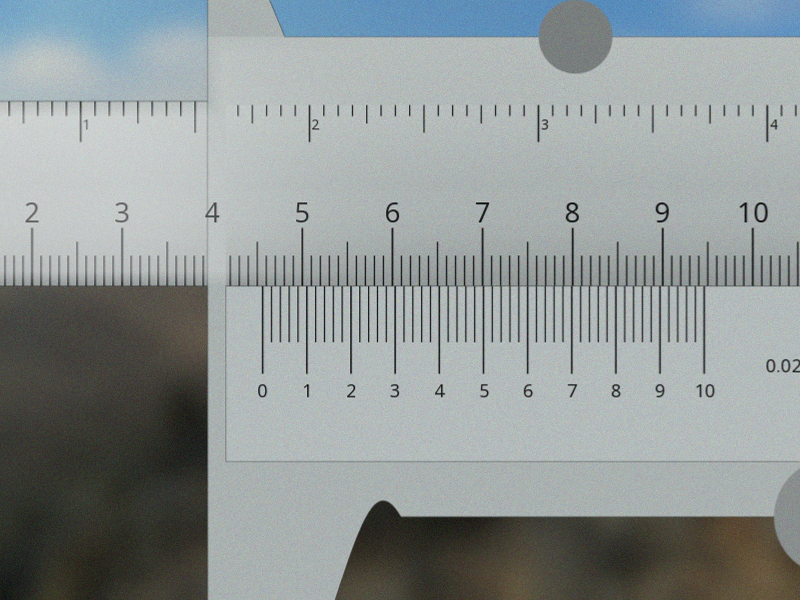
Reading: 45.6 mm
